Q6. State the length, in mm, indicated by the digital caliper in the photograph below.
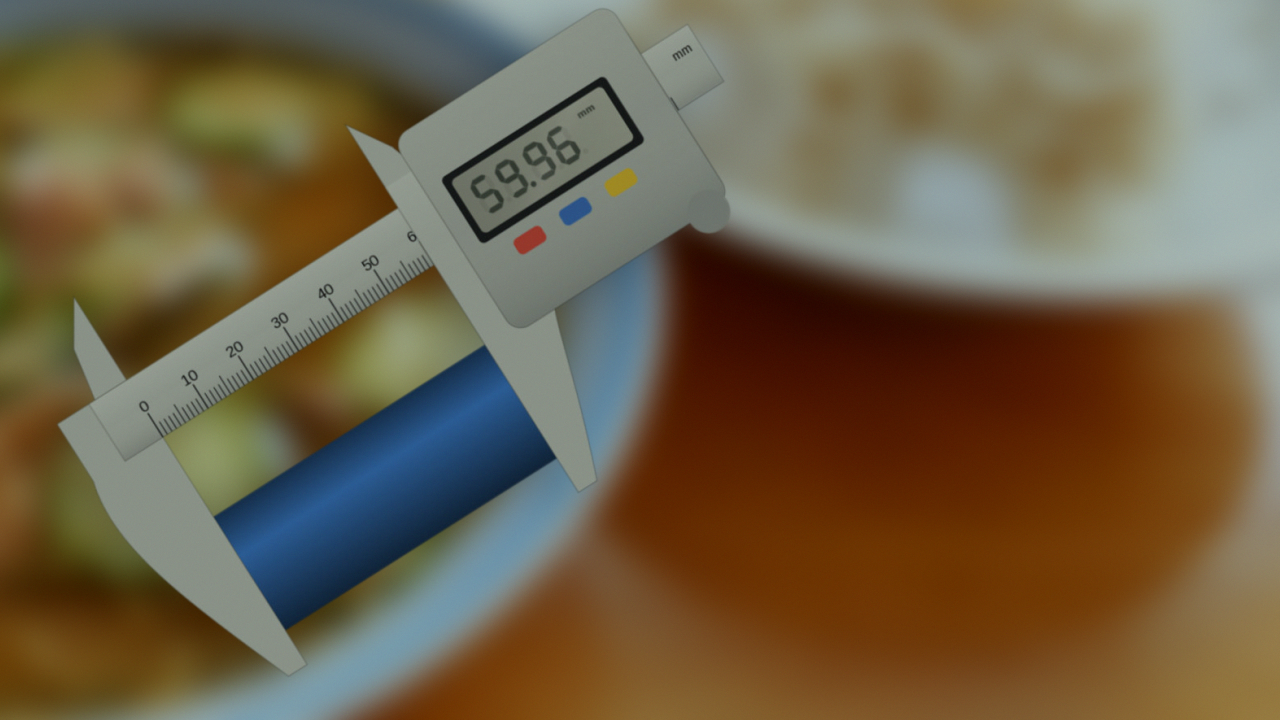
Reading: 59.96 mm
